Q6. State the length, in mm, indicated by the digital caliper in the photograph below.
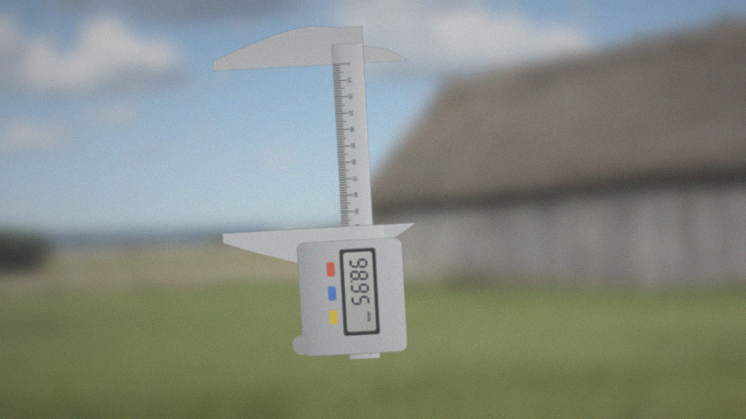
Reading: 98.95 mm
